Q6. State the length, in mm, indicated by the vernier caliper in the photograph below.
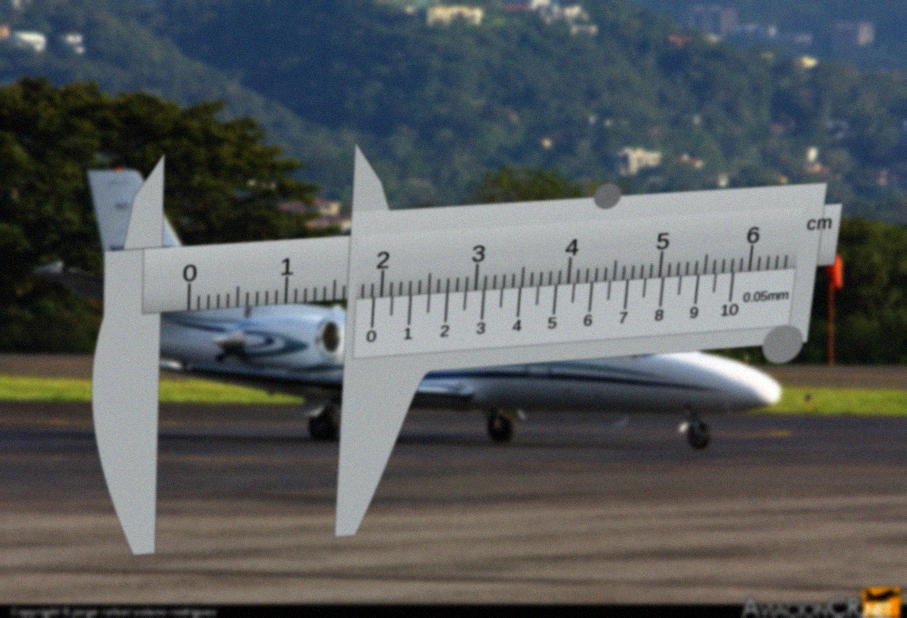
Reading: 19.2 mm
